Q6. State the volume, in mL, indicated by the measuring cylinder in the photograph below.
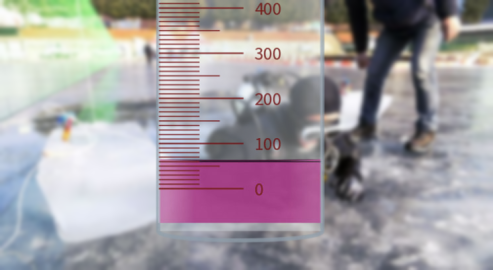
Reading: 60 mL
